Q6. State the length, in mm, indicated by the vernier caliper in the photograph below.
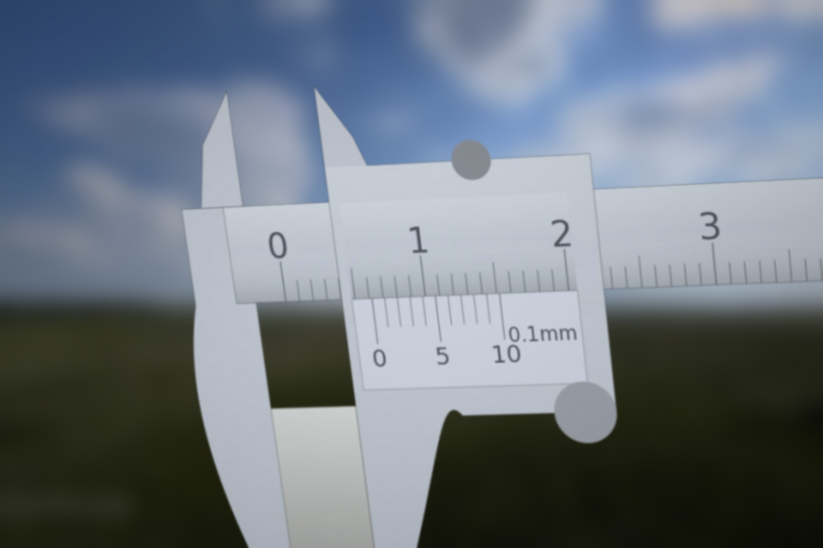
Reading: 6.2 mm
